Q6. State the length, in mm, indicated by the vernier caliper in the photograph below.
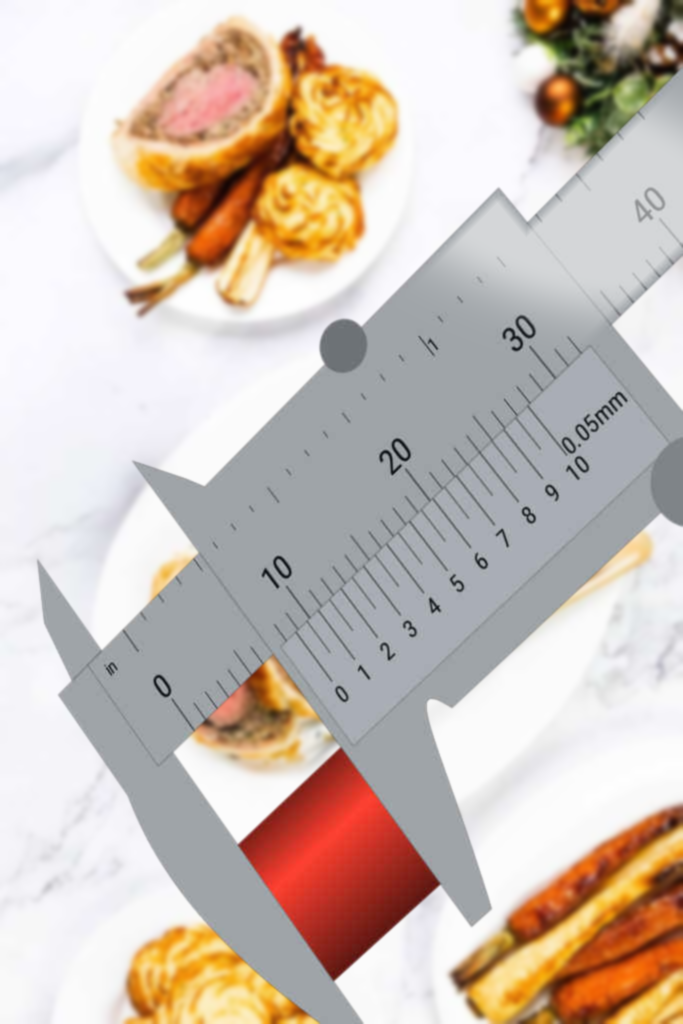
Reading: 8.8 mm
